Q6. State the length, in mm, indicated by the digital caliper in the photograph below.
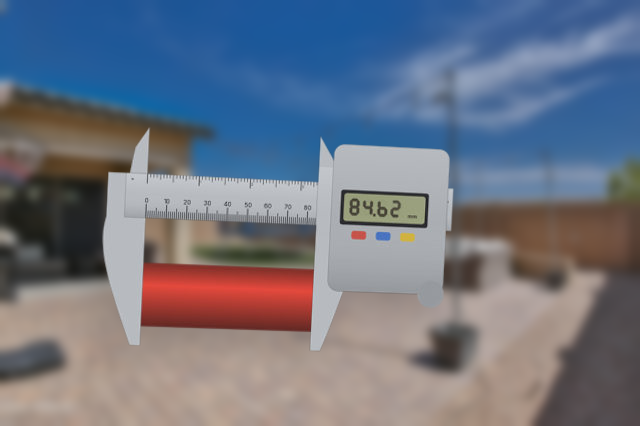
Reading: 84.62 mm
